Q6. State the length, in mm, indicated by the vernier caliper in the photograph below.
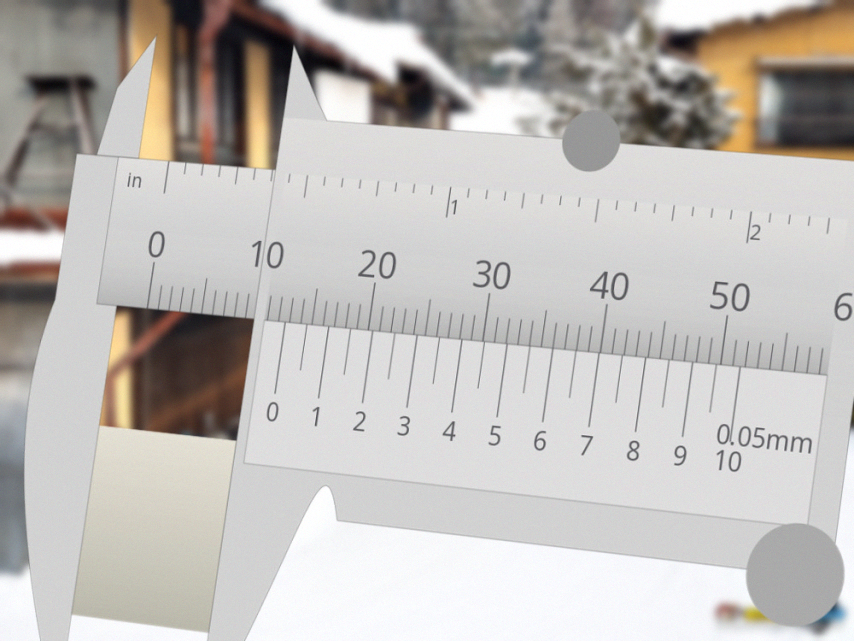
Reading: 12.6 mm
